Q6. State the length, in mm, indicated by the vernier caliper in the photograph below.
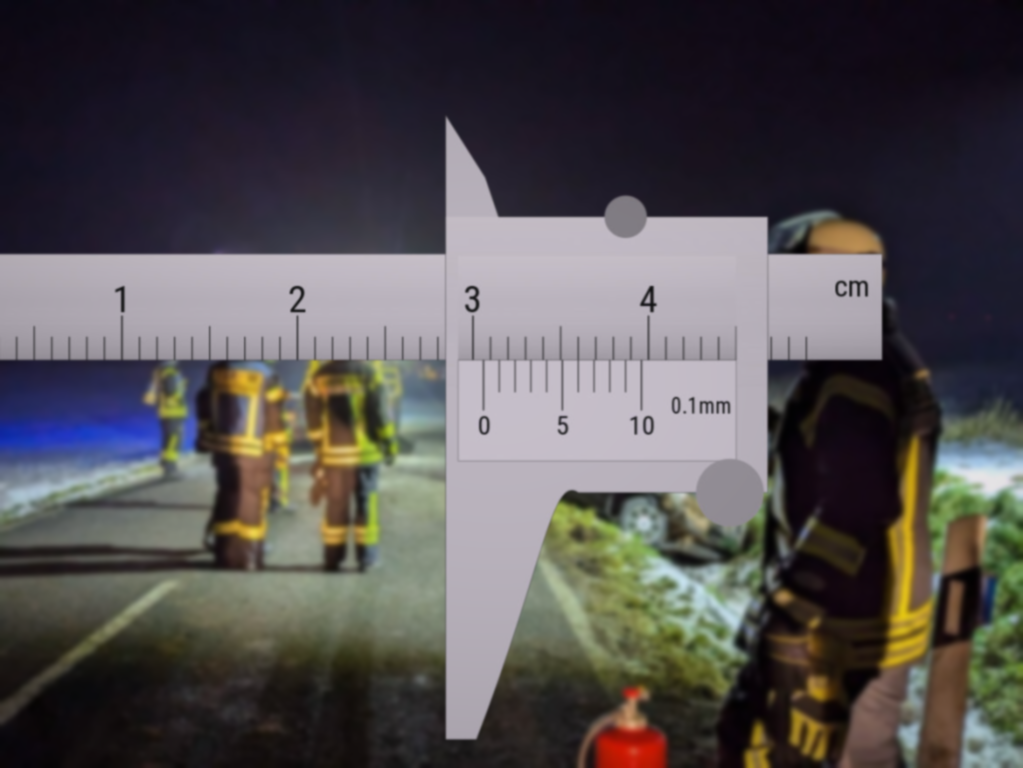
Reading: 30.6 mm
